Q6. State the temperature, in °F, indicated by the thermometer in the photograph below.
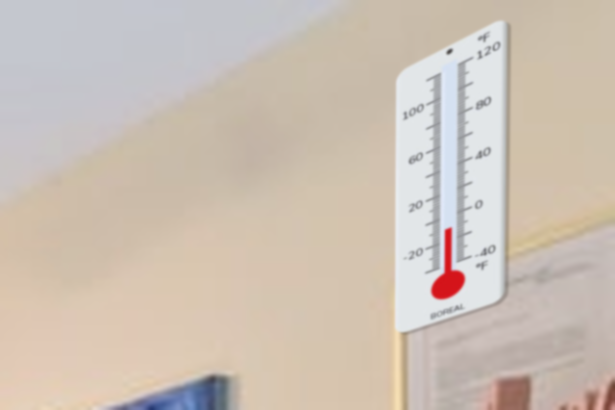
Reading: -10 °F
